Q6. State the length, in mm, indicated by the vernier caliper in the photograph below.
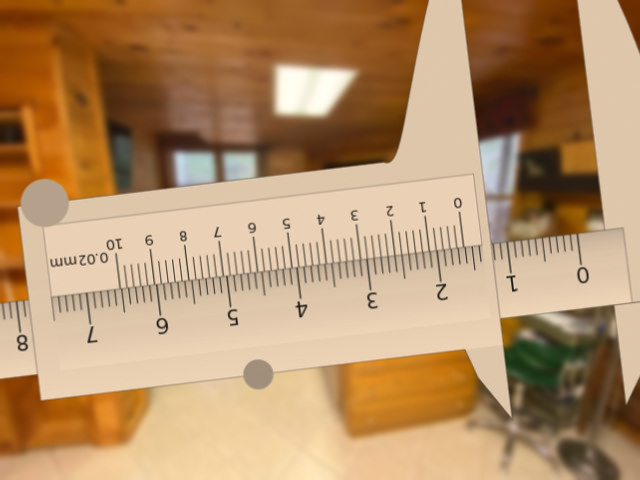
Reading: 16.2 mm
